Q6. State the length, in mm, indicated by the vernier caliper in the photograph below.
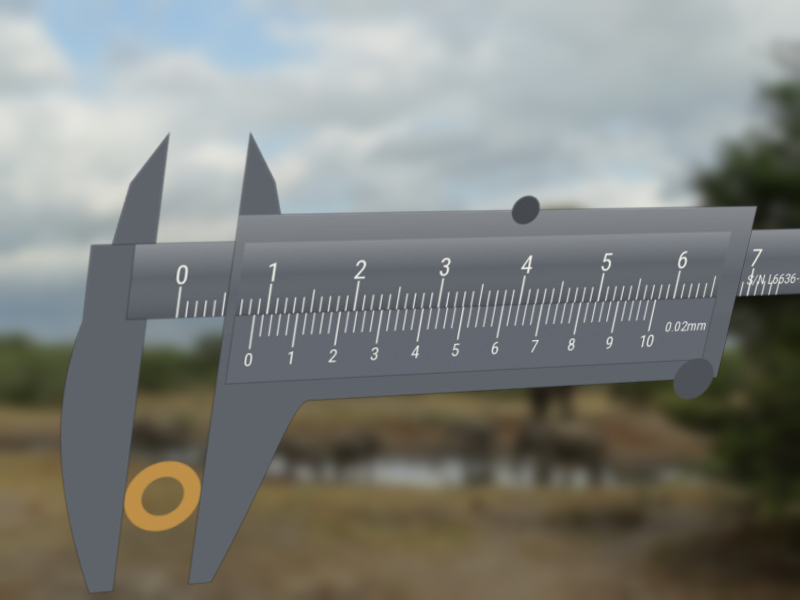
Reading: 8.6 mm
